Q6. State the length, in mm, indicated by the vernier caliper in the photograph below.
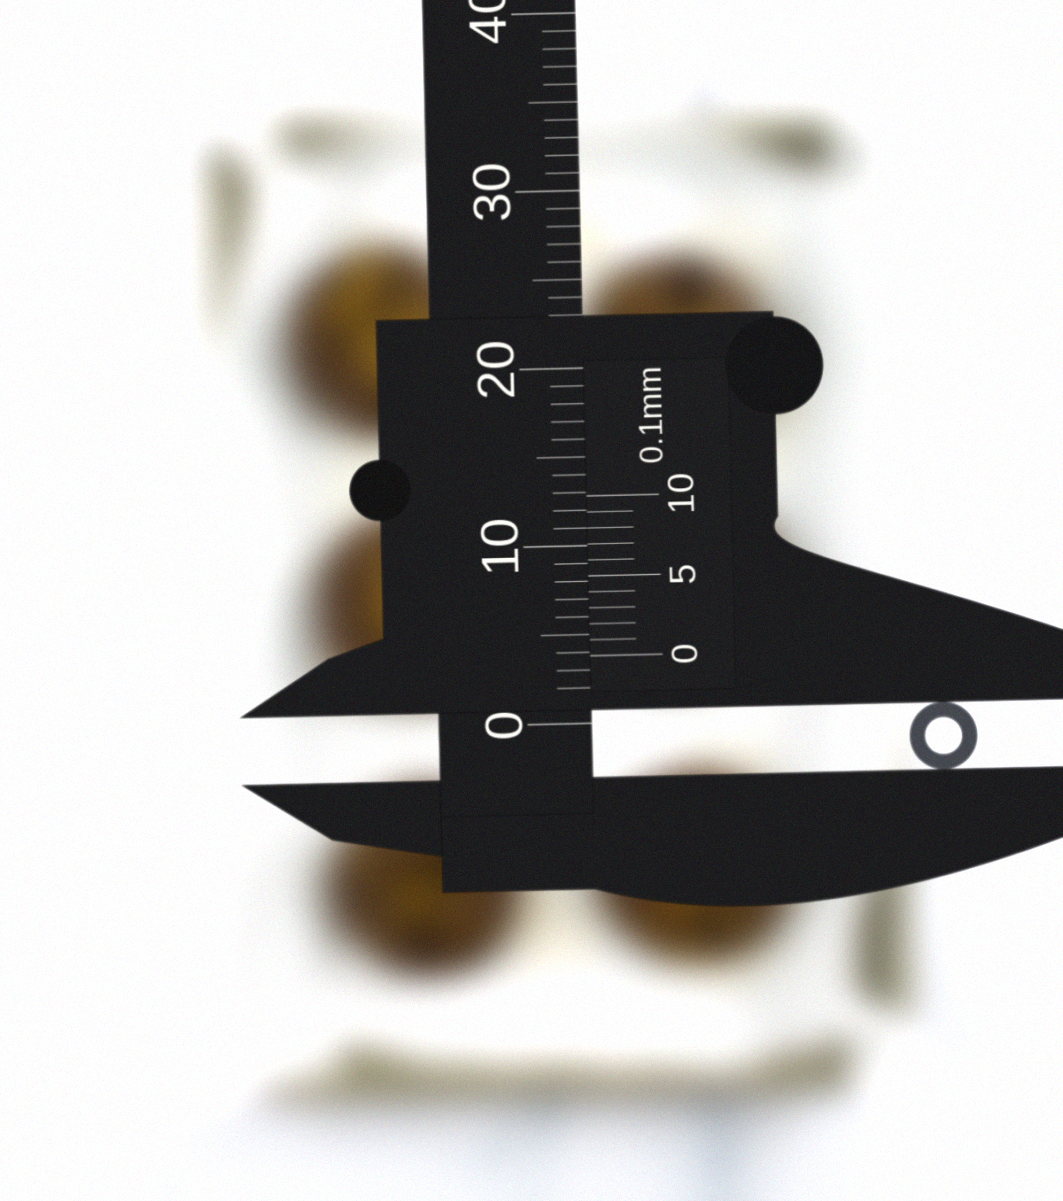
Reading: 3.8 mm
